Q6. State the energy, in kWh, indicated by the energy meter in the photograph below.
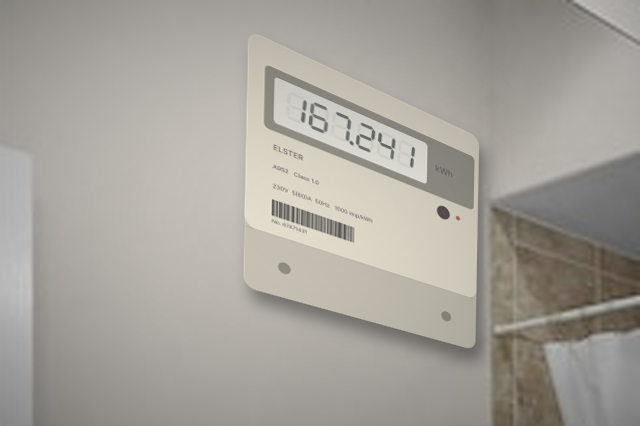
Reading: 167.241 kWh
